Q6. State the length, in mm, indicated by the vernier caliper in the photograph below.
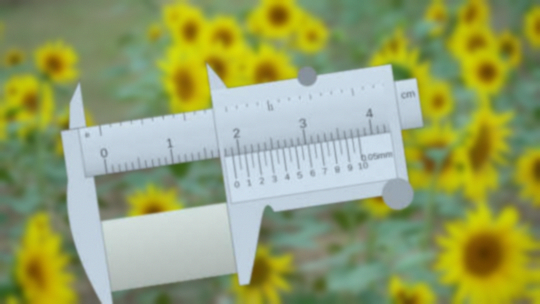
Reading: 19.0 mm
